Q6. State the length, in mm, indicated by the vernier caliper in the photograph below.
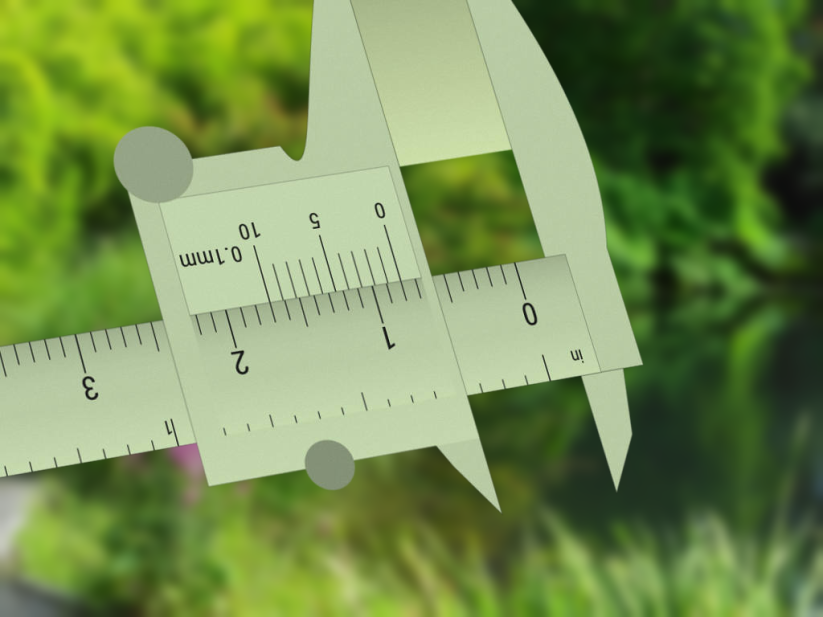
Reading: 8.0 mm
